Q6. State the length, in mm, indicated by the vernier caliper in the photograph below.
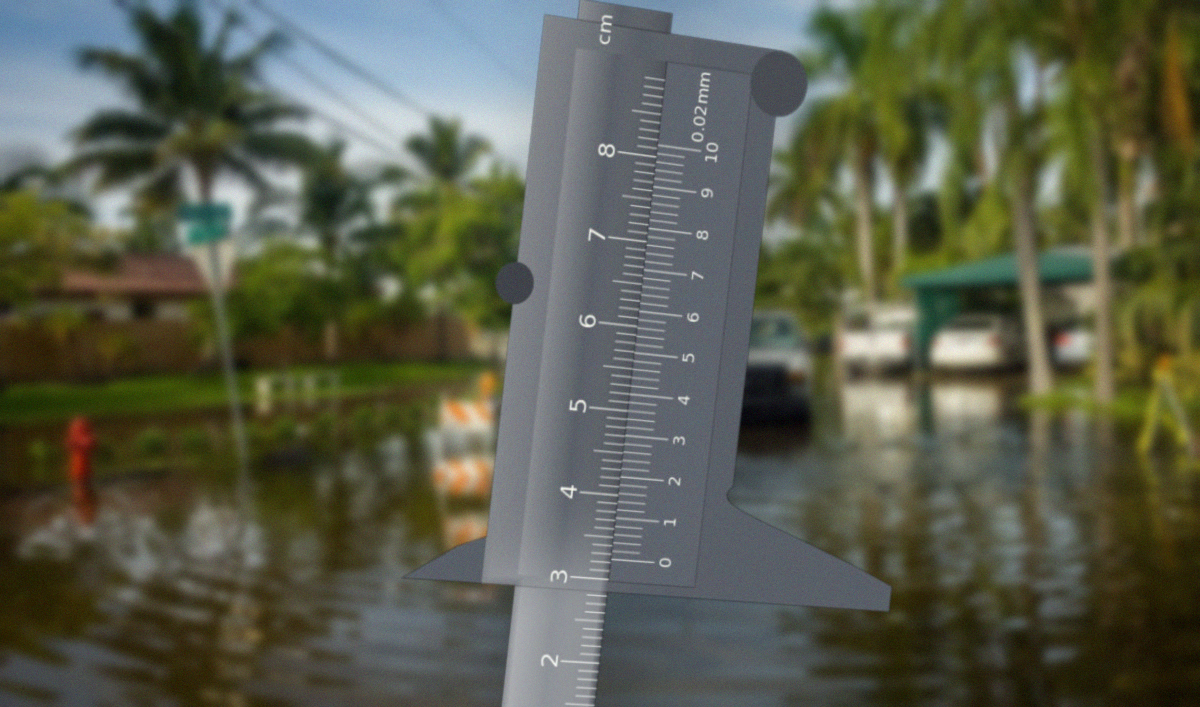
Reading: 32.4 mm
